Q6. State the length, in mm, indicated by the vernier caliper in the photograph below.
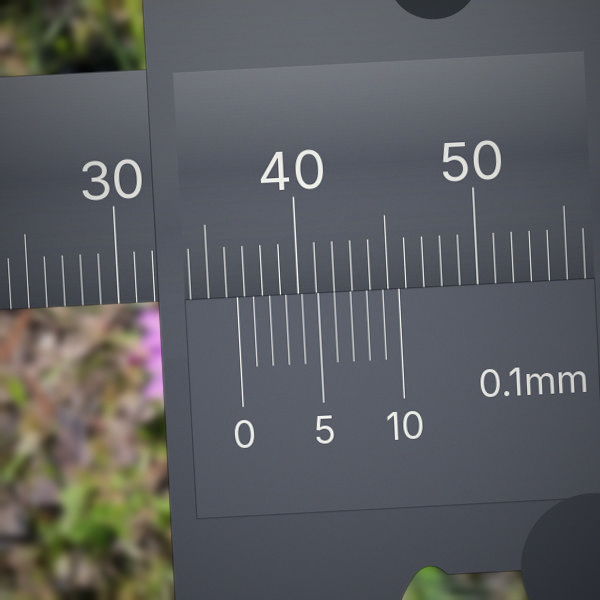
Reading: 36.6 mm
